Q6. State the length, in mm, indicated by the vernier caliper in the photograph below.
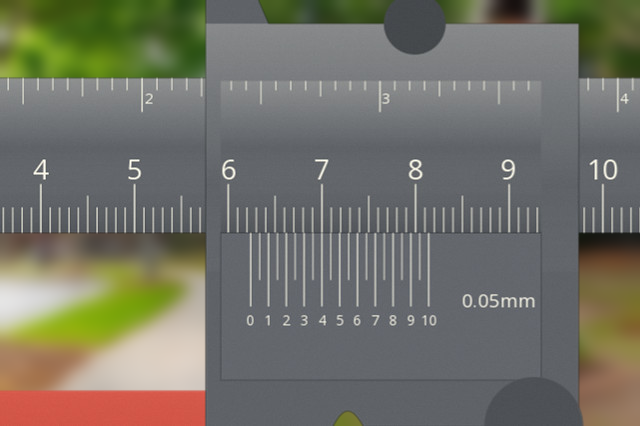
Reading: 62.4 mm
